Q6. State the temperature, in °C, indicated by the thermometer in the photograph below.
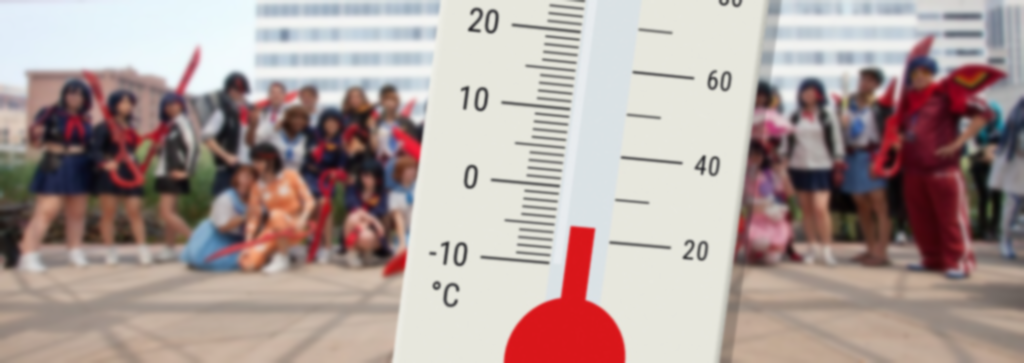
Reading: -5 °C
